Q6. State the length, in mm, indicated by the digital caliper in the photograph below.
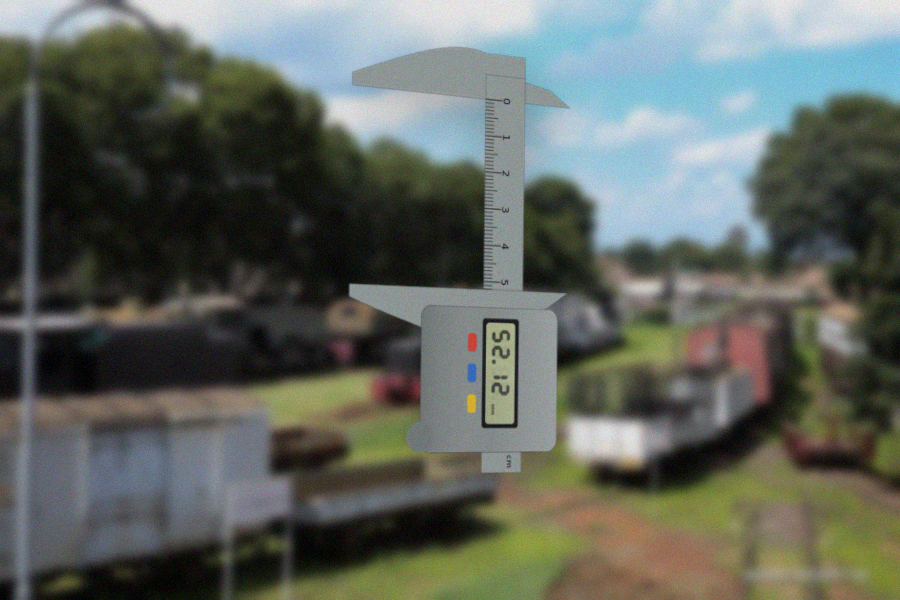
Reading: 52.12 mm
